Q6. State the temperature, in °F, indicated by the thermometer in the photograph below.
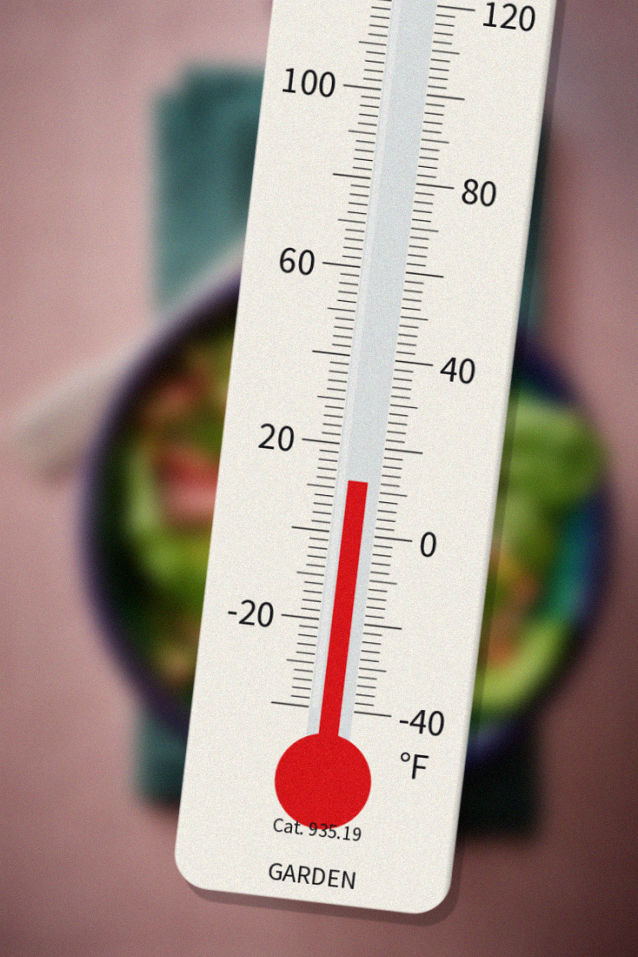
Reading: 12 °F
